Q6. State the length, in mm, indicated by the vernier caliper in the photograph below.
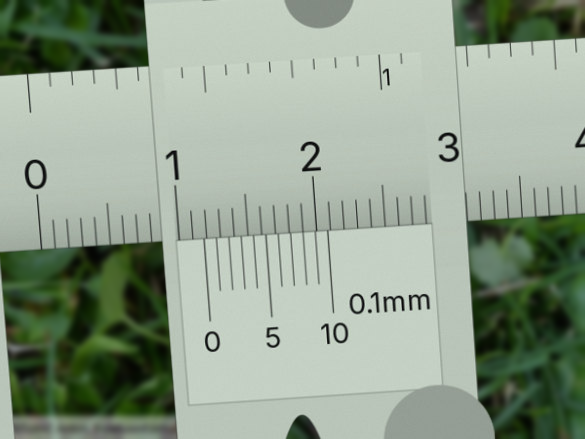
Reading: 11.8 mm
